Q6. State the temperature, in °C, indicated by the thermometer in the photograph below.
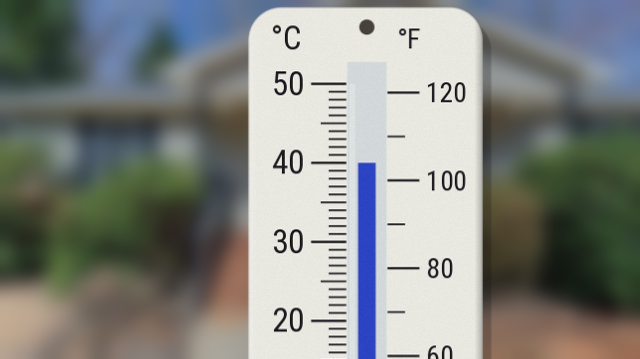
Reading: 40 °C
